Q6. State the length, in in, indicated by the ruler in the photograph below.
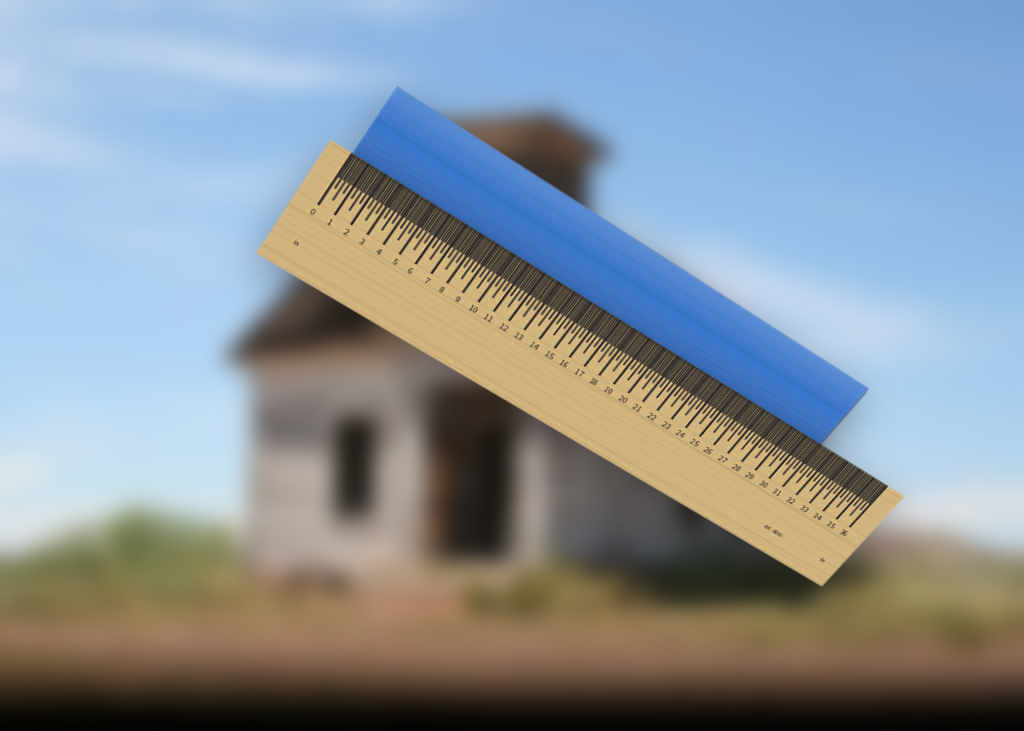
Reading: 31 in
